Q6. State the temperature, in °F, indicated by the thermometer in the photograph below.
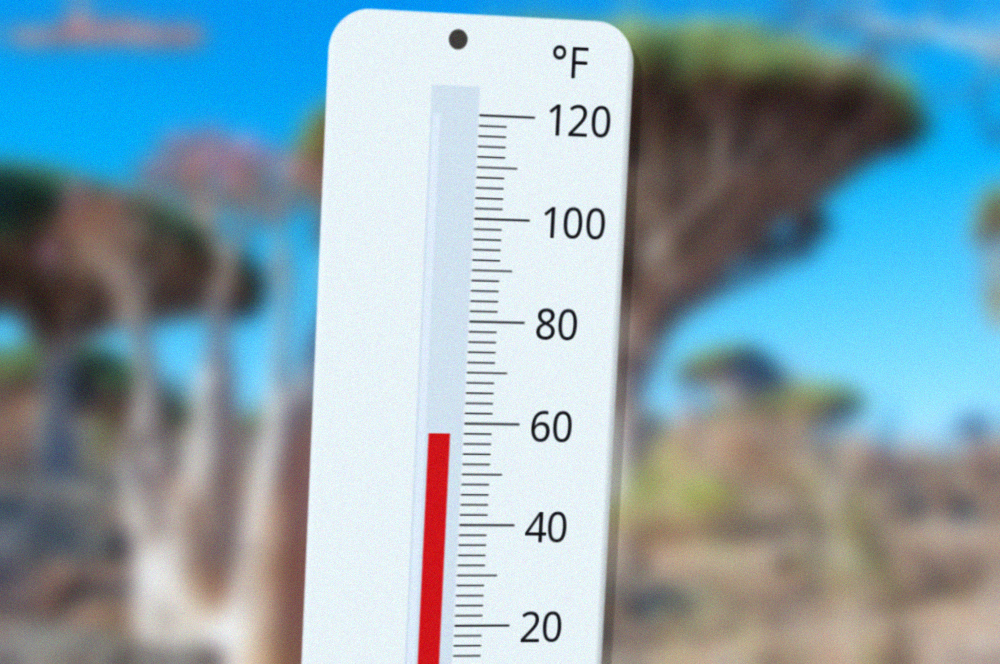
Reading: 58 °F
